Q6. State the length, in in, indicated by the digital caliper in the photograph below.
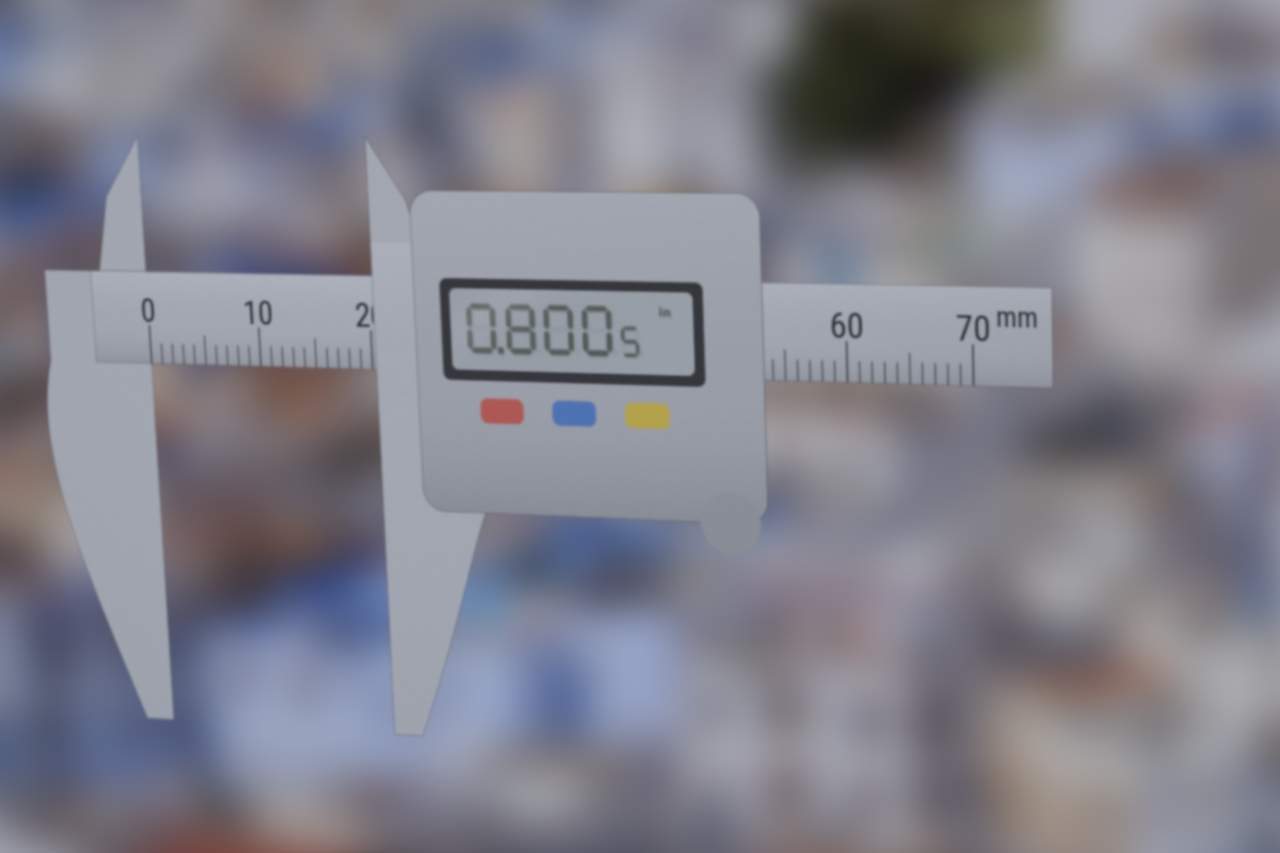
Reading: 0.8005 in
